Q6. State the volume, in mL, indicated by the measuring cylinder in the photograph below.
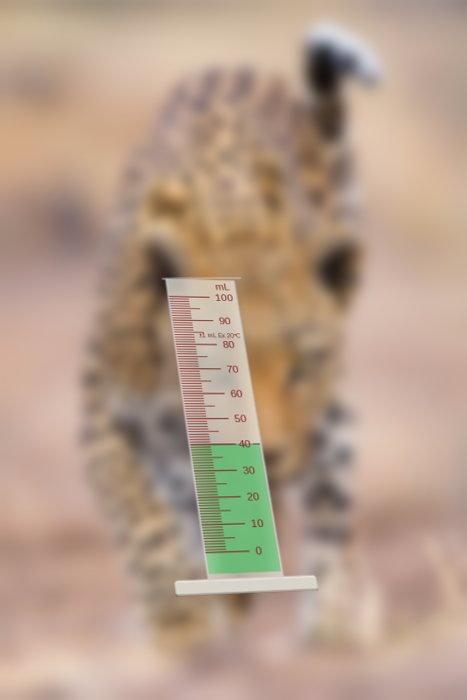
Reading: 40 mL
